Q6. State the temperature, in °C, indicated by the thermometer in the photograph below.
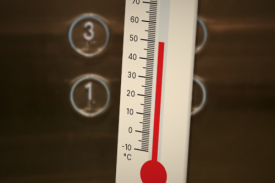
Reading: 50 °C
